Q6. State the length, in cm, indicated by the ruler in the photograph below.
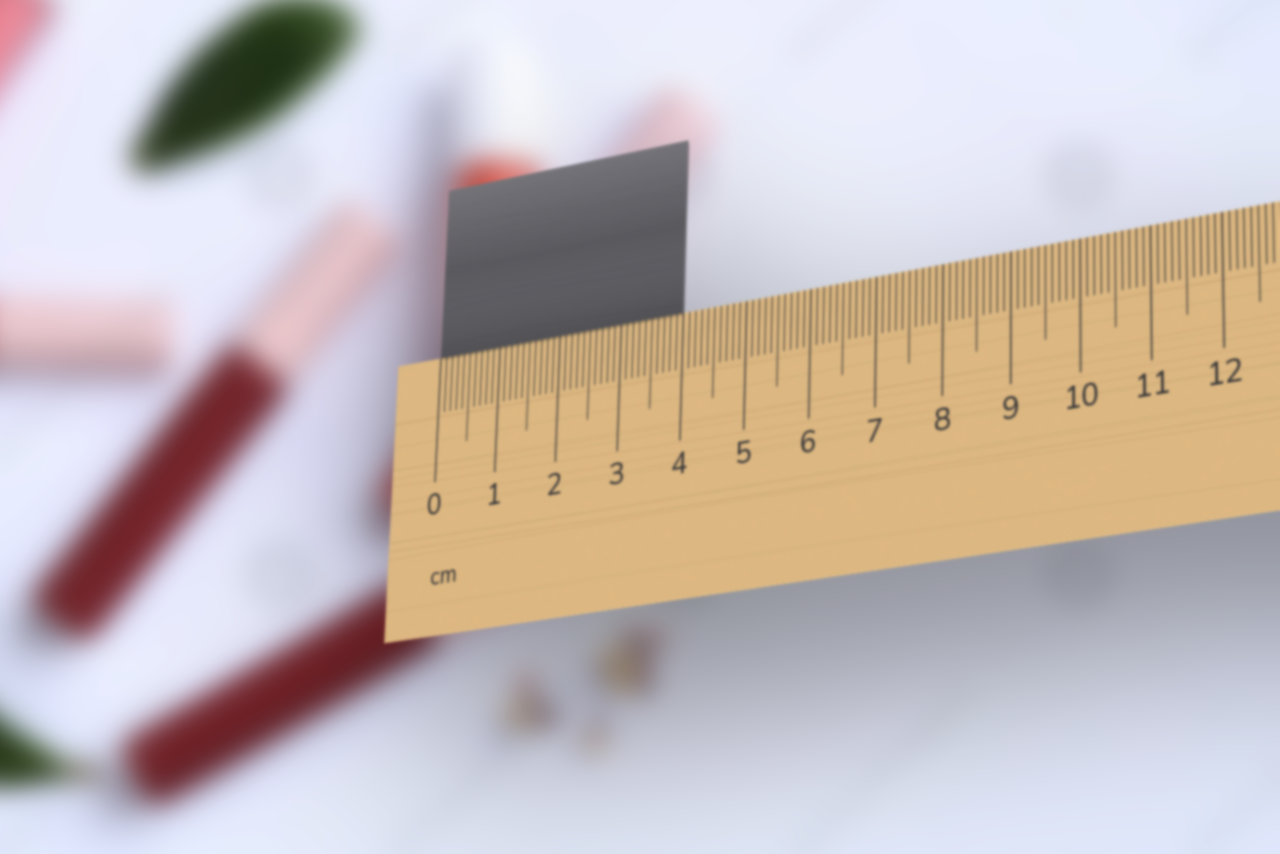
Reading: 4 cm
